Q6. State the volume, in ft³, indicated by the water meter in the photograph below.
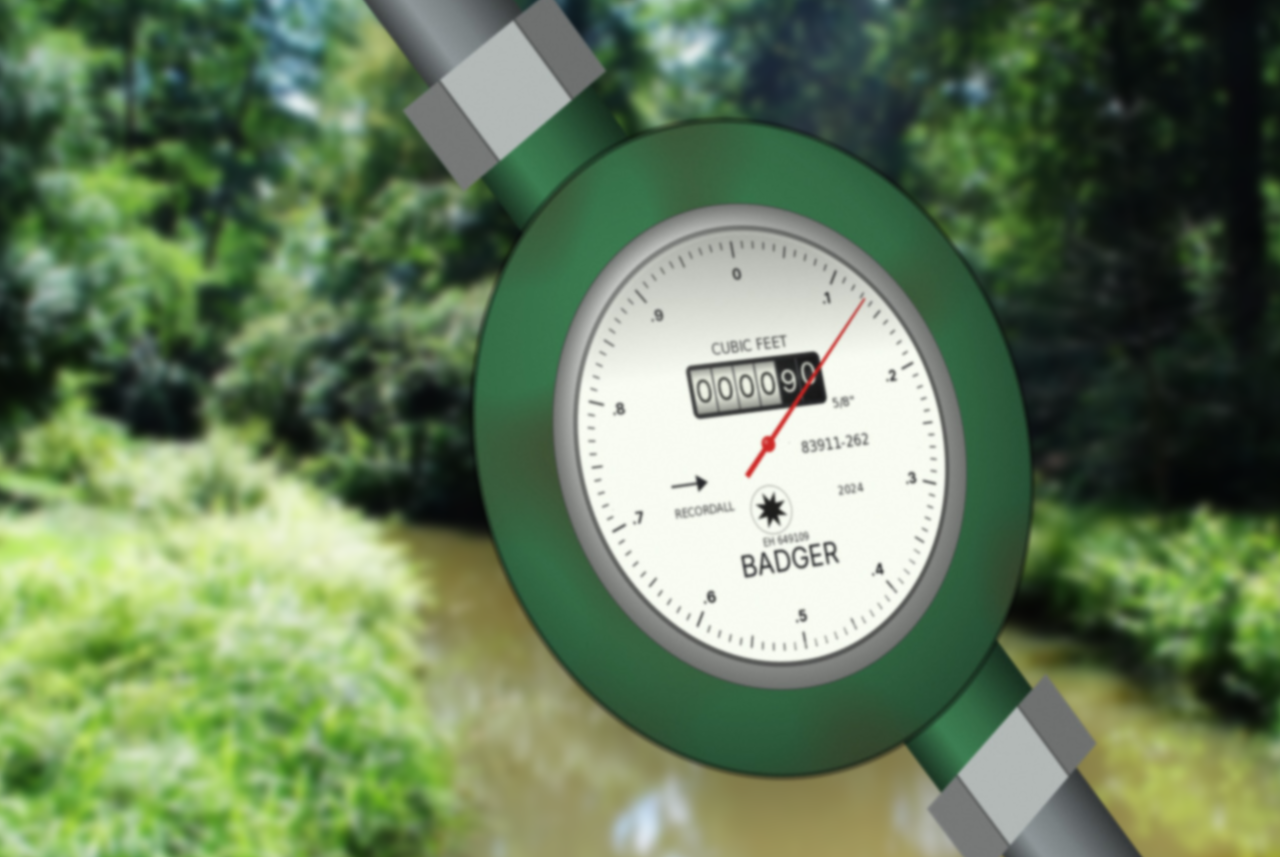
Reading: 90.13 ft³
